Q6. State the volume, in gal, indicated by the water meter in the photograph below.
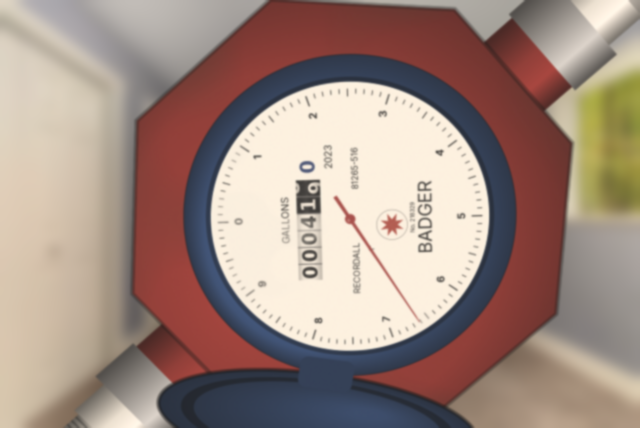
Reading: 4186.6 gal
